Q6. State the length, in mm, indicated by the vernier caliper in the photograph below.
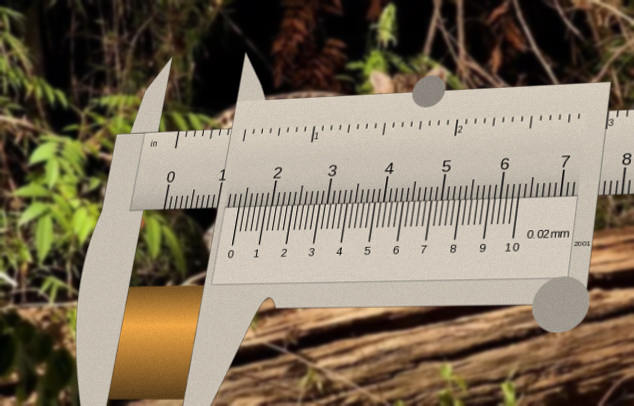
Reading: 14.0 mm
